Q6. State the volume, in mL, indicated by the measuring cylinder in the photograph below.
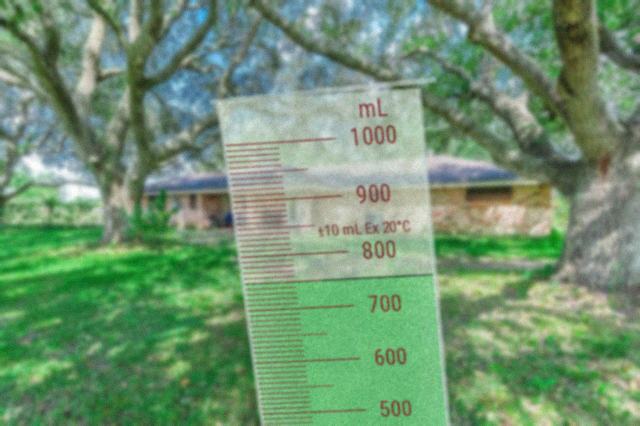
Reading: 750 mL
